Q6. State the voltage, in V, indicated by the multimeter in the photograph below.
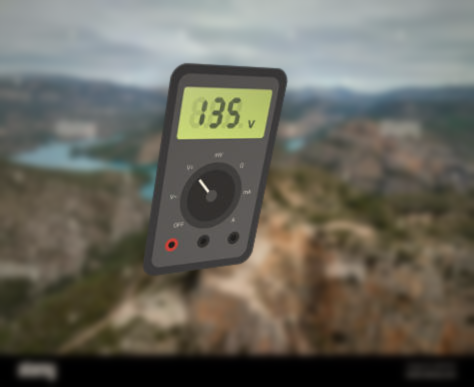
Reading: 135 V
